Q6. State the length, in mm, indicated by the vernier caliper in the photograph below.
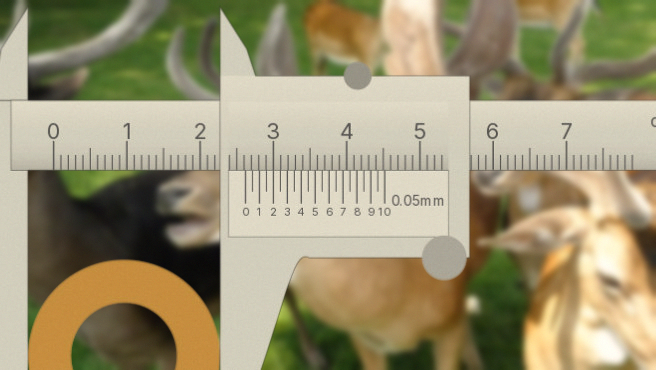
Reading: 26.2 mm
